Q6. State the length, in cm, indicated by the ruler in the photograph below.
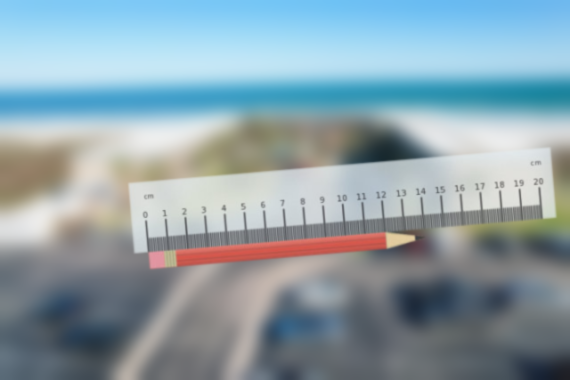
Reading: 14 cm
